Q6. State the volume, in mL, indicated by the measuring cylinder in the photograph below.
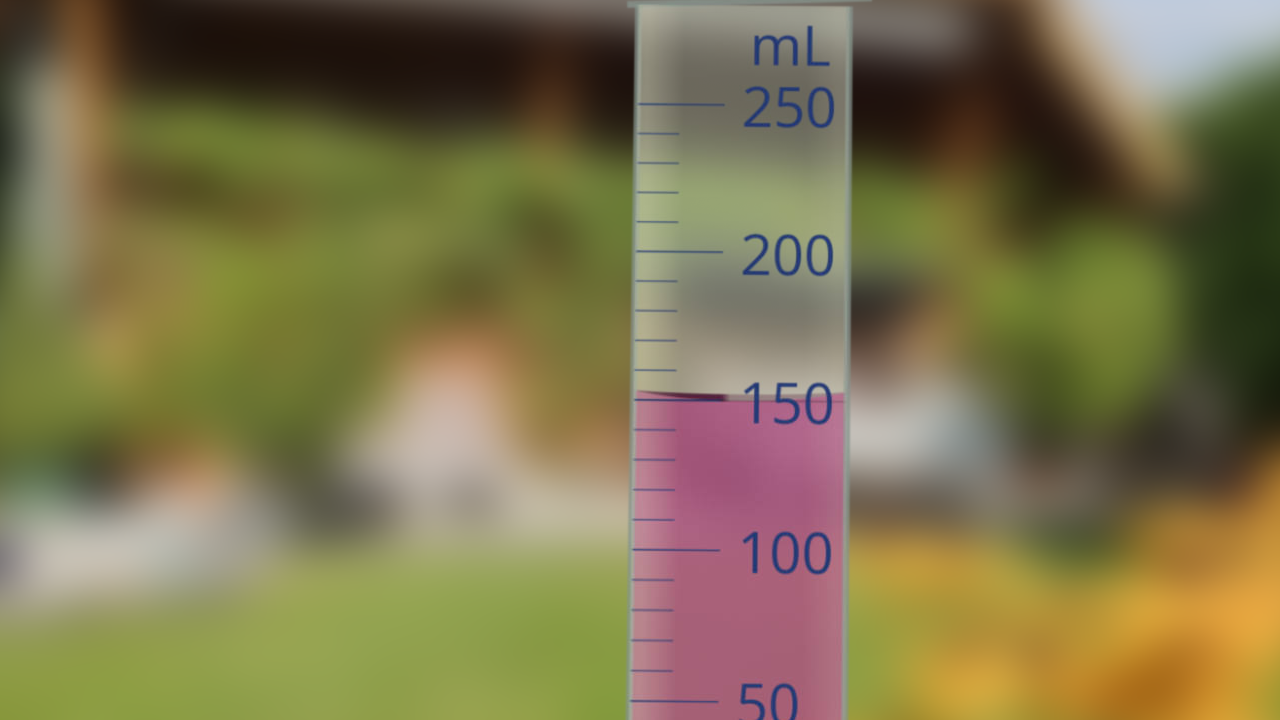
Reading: 150 mL
